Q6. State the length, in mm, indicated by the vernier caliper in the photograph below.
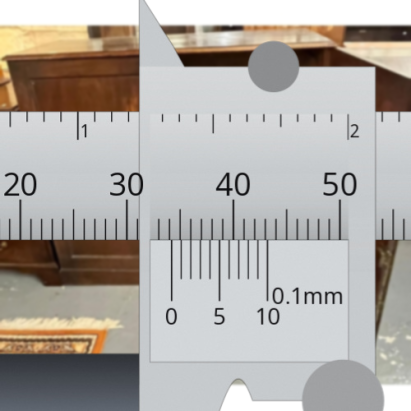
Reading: 34.2 mm
